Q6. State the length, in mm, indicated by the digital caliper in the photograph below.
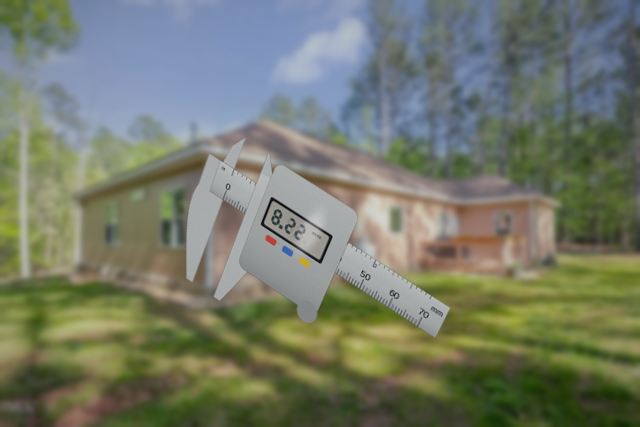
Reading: 8.22 mm
